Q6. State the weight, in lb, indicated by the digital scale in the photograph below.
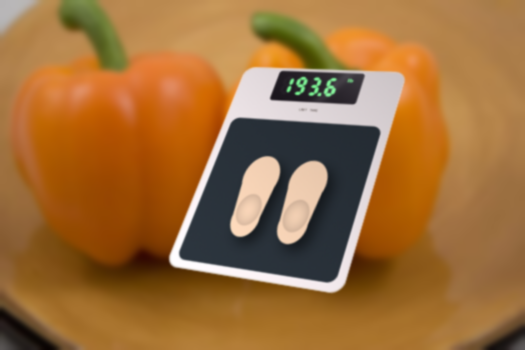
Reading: 193.6 lb
